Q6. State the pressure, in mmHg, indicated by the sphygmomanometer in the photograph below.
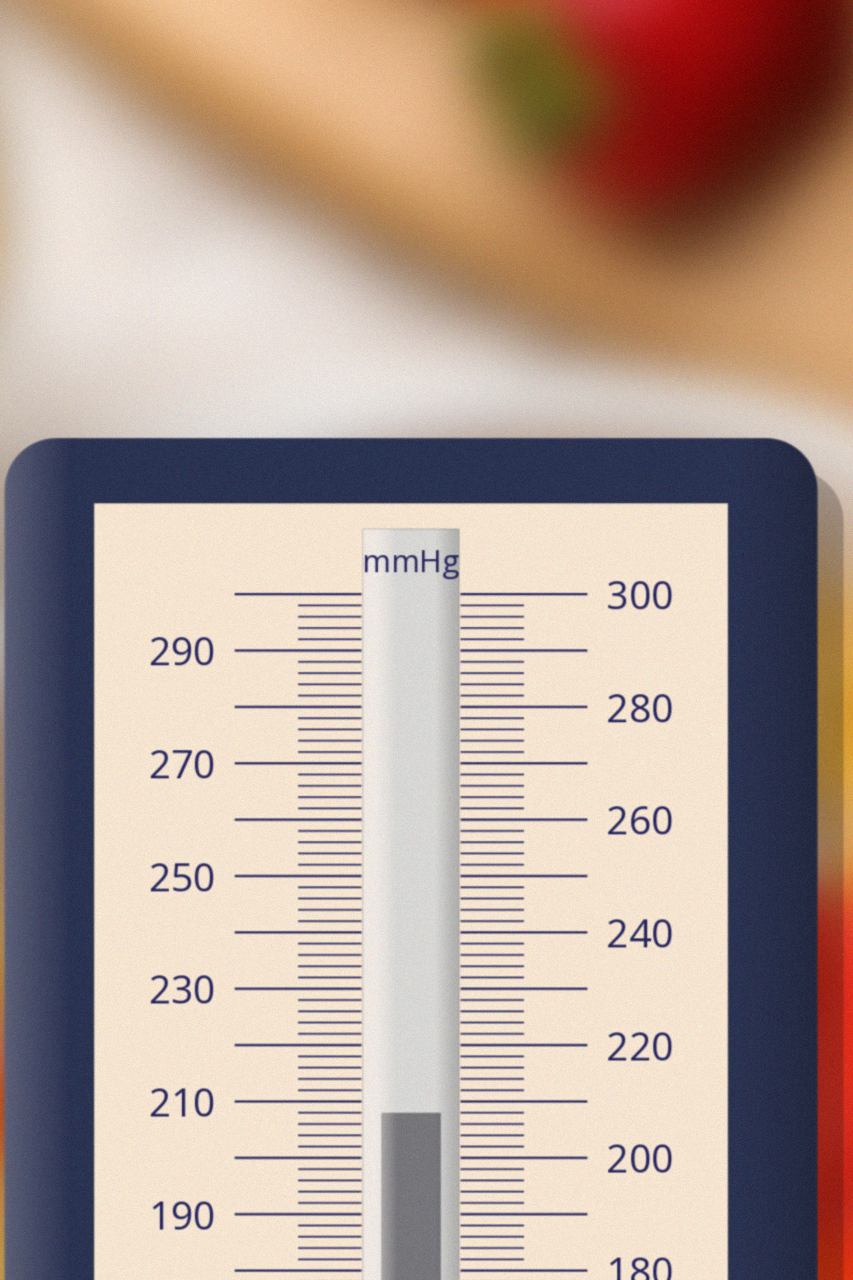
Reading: 208 mmHg
